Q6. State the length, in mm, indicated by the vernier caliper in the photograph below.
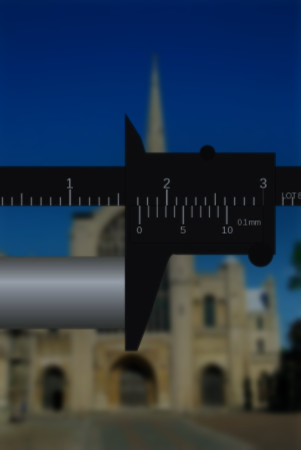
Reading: 17.2 mm
